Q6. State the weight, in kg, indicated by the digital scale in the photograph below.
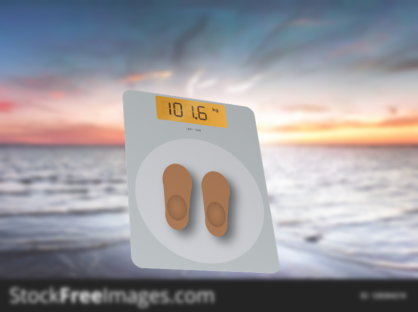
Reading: 101.6 kg
